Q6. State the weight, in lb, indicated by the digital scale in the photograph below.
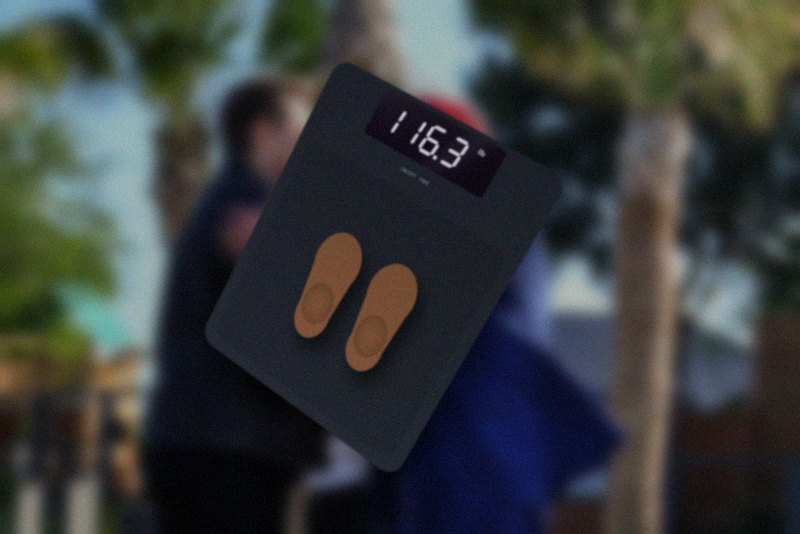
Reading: 116.3 lb
